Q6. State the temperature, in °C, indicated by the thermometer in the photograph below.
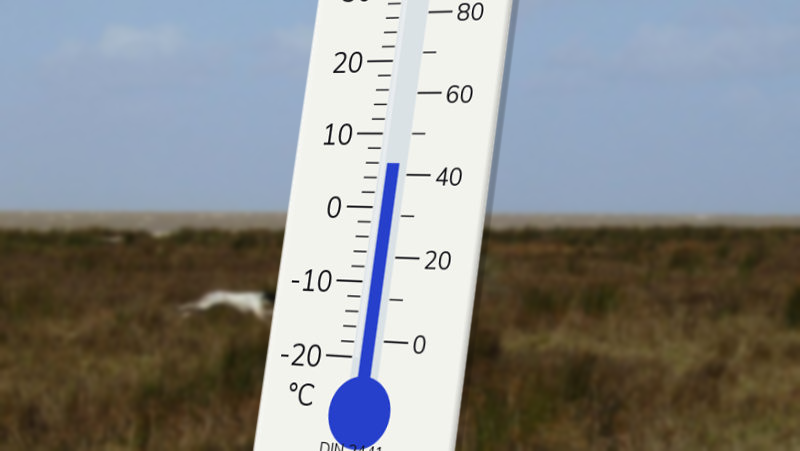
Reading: 6 °C
